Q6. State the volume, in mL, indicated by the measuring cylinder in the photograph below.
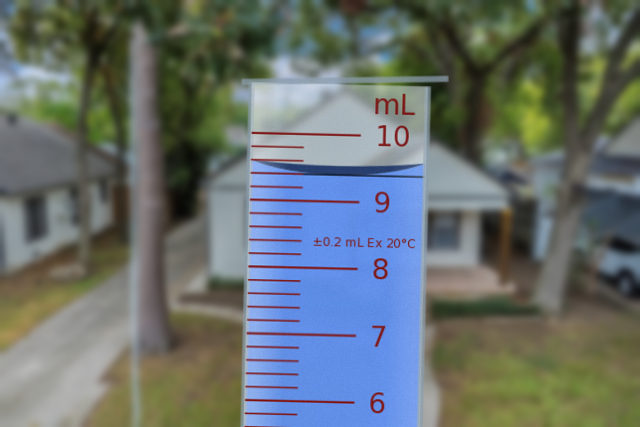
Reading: 9.4 mL
